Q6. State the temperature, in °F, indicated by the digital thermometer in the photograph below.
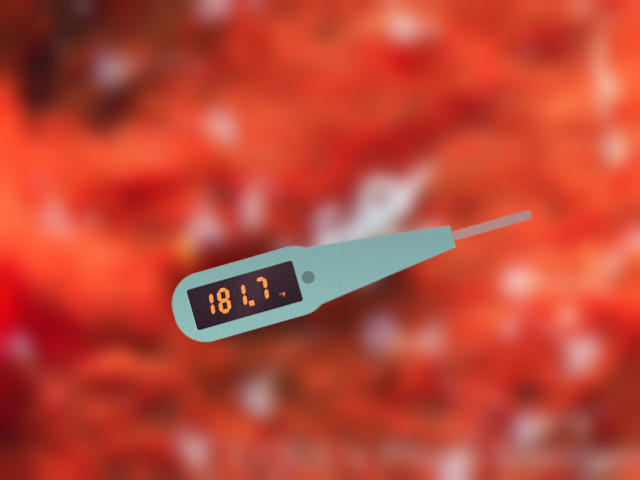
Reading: 181.7 °F
